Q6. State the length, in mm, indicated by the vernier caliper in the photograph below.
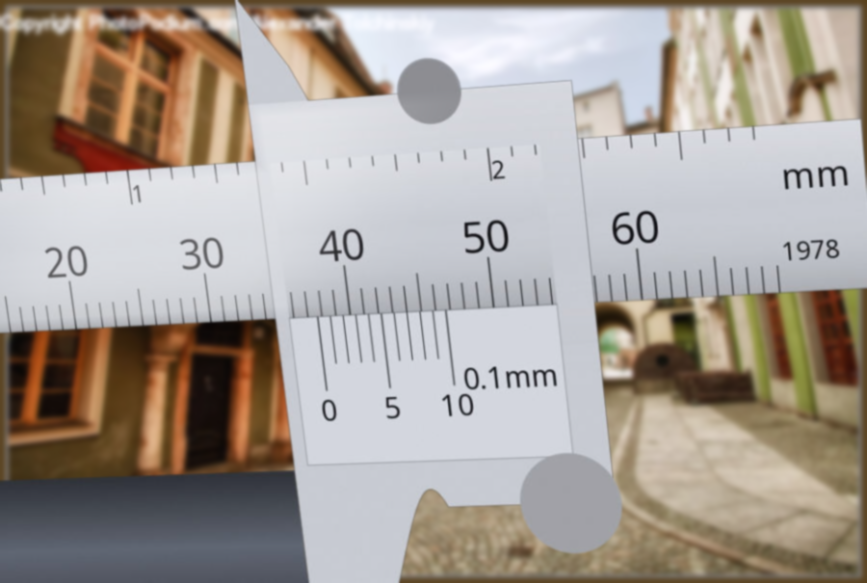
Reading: 37.7 mm
